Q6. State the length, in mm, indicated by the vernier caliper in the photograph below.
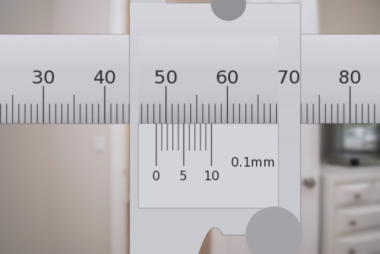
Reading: 48.4 mm
